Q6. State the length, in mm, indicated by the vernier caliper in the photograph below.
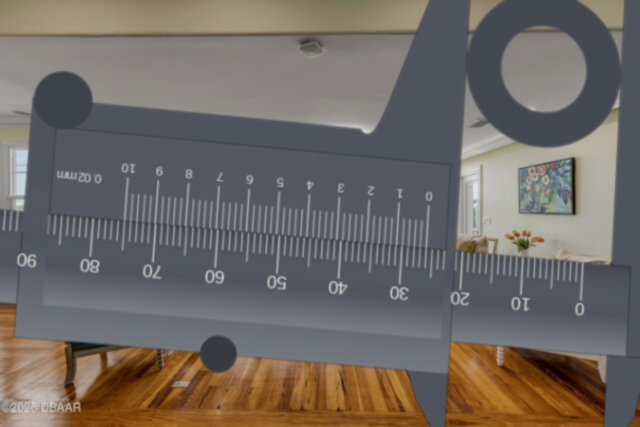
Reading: 26.0 mm
